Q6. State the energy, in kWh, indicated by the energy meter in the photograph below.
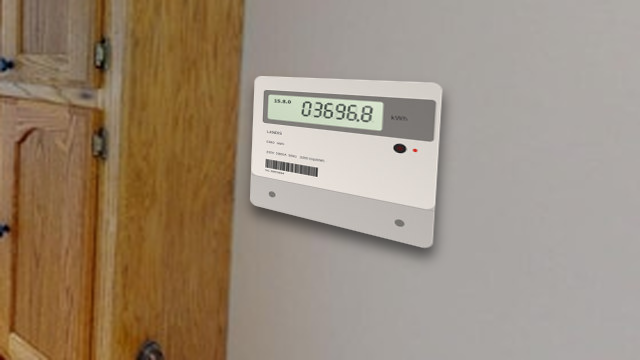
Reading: 3696.8 kWh
